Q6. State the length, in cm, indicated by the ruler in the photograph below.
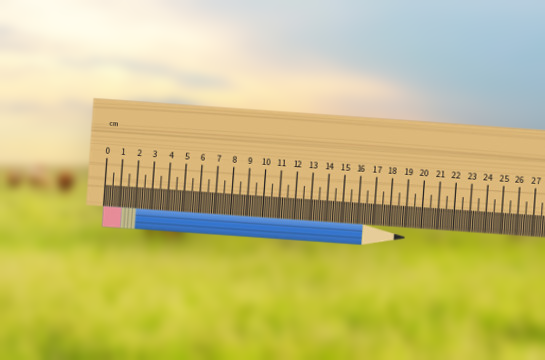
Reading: 19 cm
